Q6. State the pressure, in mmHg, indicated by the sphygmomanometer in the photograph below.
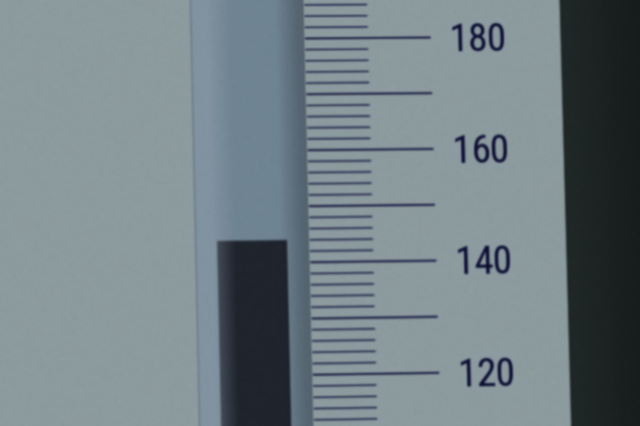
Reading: 144 mmHg
